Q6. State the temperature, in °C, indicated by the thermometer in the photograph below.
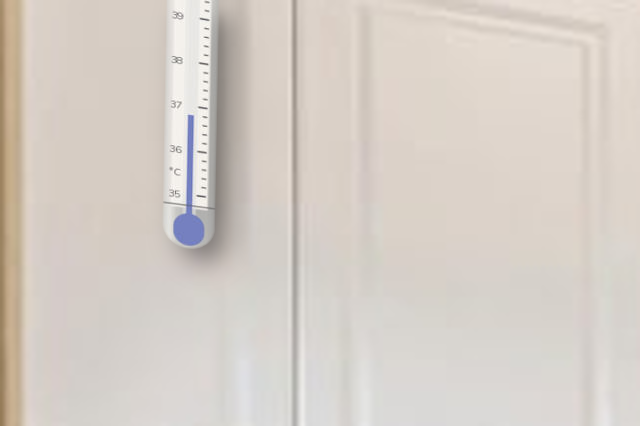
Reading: 36.8 °C
